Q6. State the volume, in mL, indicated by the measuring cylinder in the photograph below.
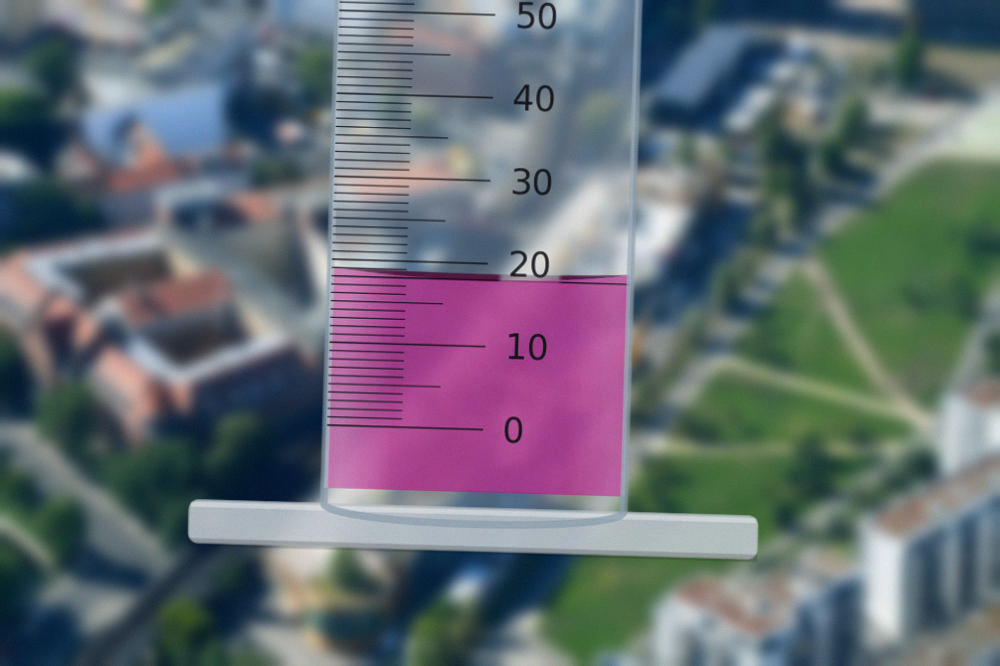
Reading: 18 mL
